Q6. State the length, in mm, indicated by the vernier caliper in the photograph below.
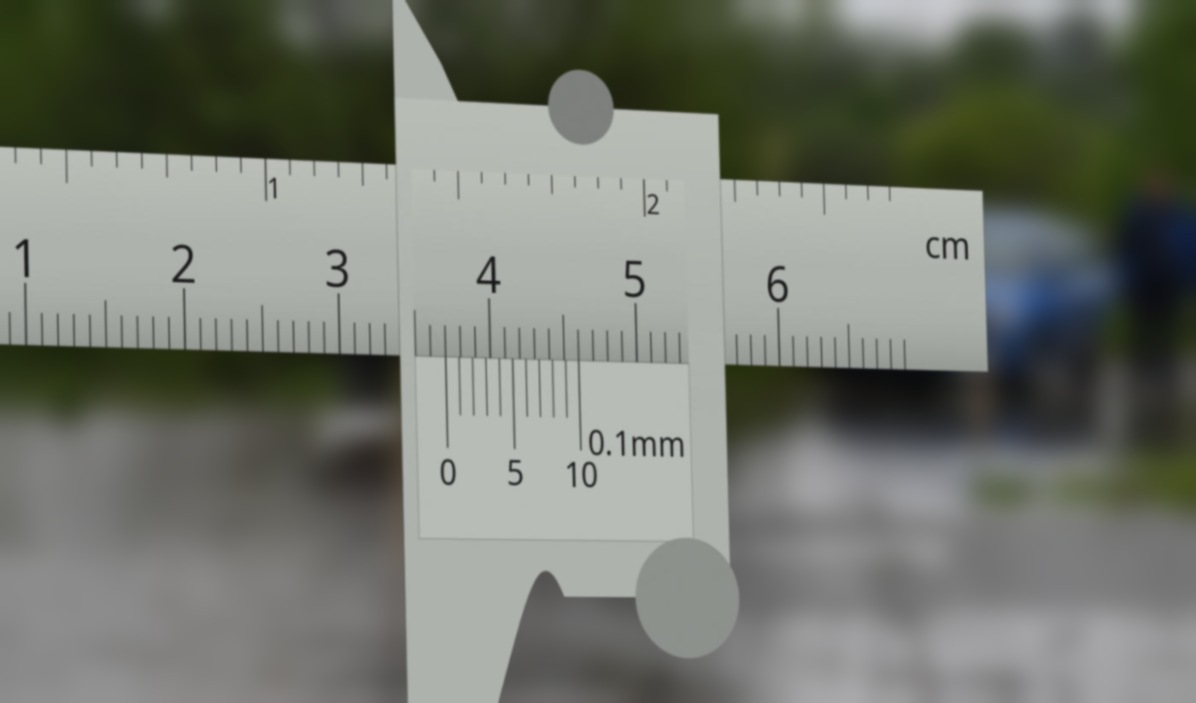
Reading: 37.0 mm
